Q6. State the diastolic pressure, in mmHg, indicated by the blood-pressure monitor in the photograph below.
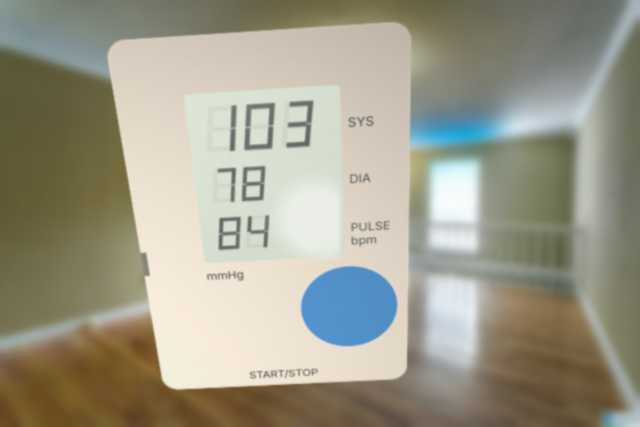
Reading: 78 mmHg
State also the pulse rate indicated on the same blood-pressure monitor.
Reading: 84 bpm
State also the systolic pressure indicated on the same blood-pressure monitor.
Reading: 103 mmHg
